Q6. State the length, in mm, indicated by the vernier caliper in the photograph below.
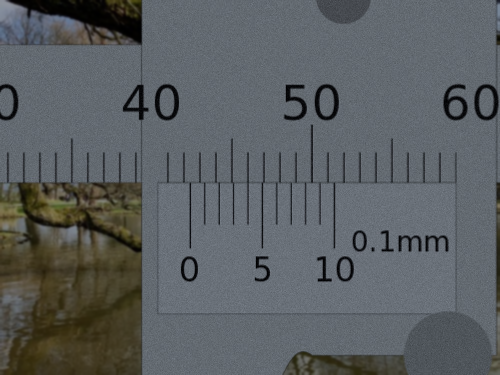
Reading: 42.4 mm
